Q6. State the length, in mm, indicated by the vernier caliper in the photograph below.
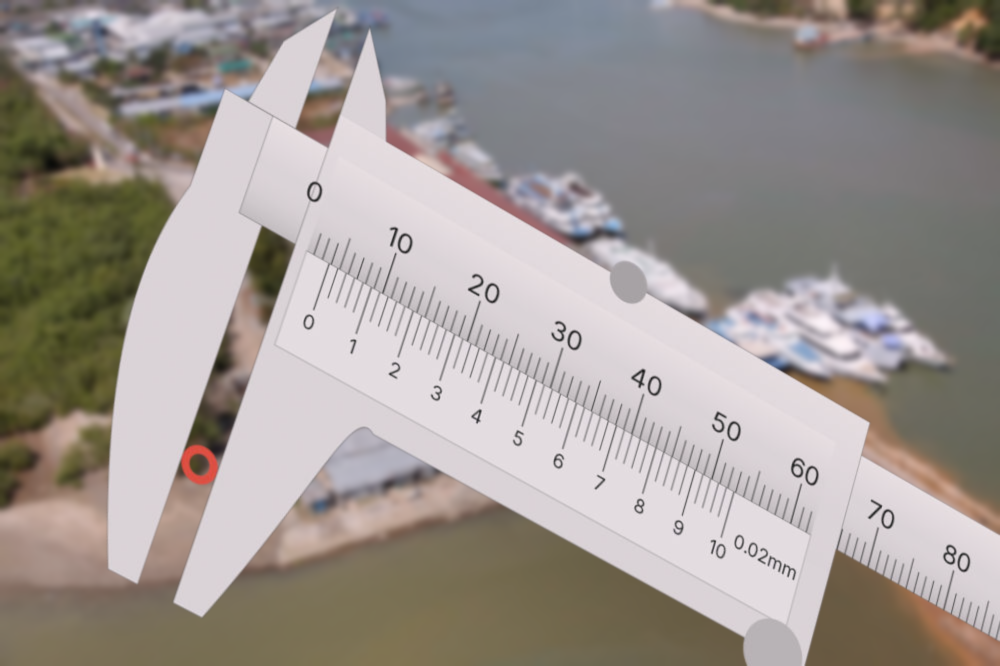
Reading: 3.8 mm
